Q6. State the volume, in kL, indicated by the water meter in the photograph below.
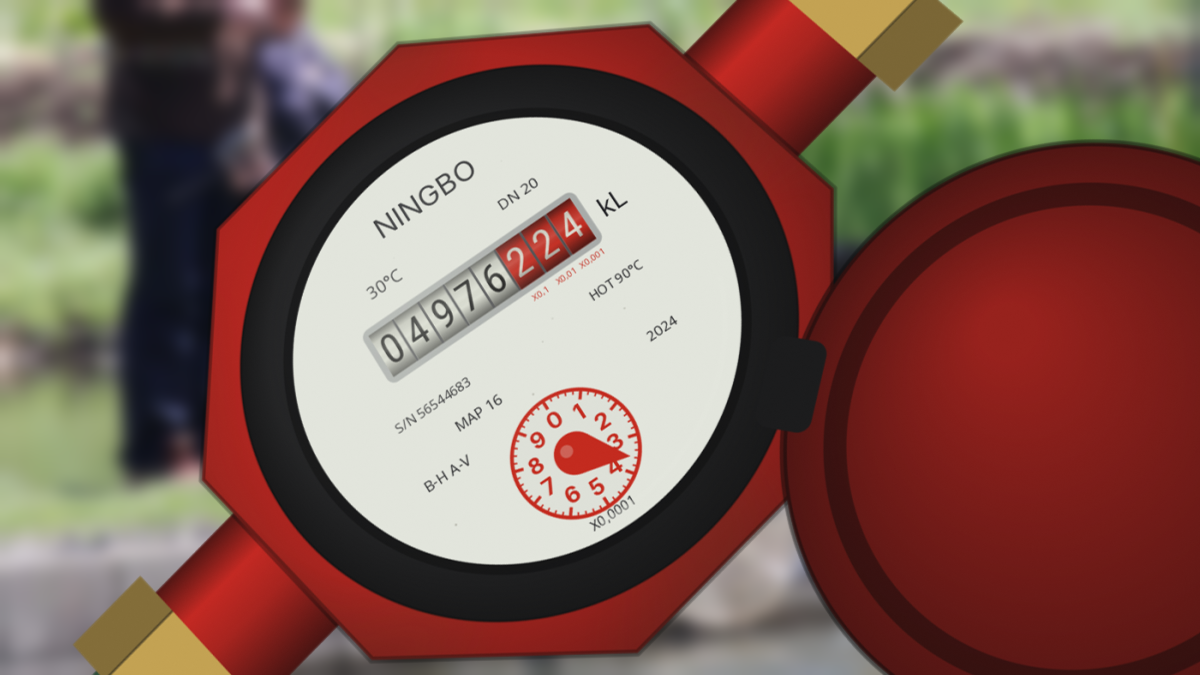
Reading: 4976.2243 kL
